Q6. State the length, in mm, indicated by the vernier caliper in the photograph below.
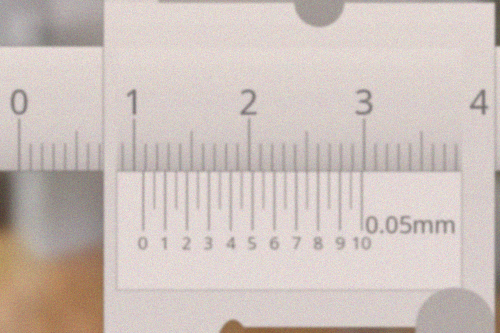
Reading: 10.8 mm
